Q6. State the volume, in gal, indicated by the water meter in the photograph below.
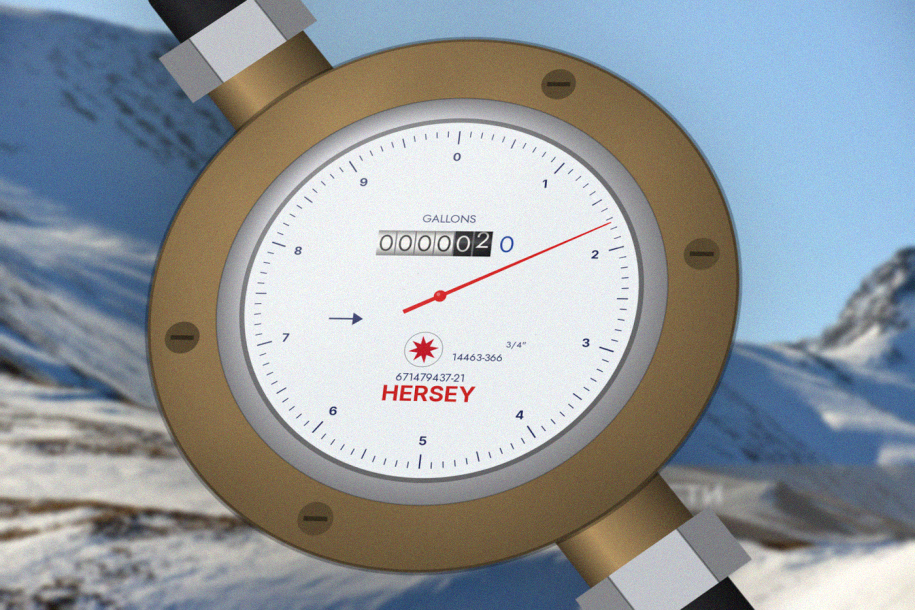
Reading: 21.7 gal
